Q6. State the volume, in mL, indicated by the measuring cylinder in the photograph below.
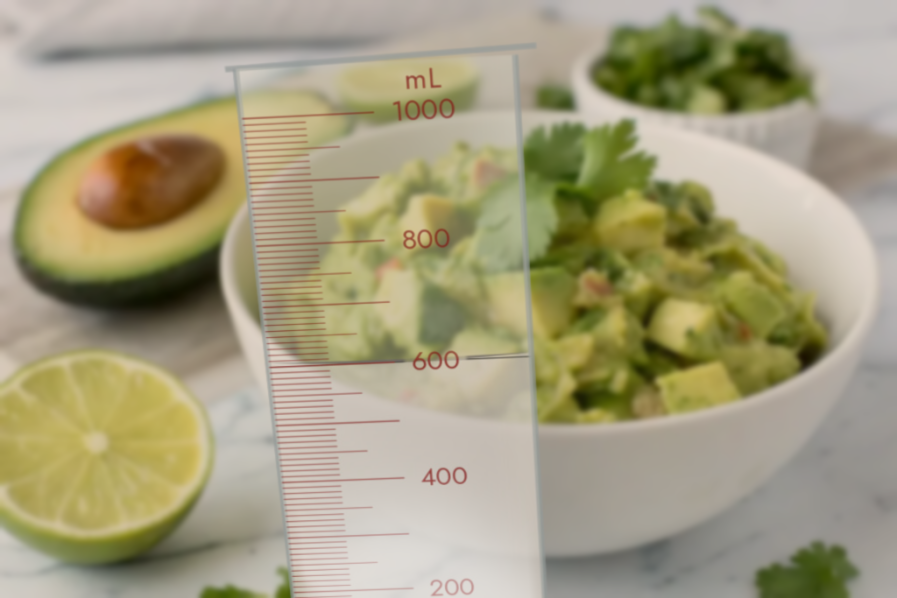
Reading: 600 mL
